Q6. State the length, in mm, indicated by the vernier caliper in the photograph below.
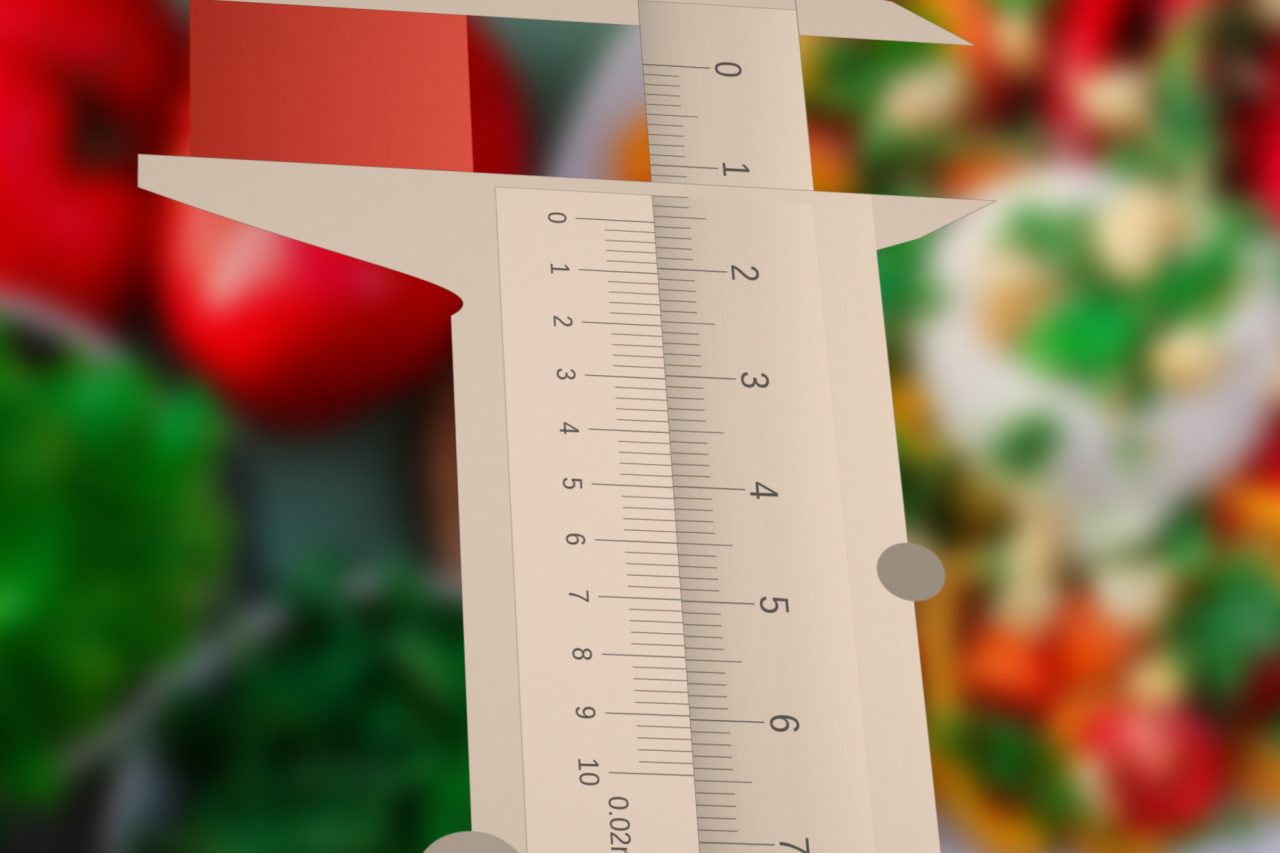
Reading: 15.6 mm
